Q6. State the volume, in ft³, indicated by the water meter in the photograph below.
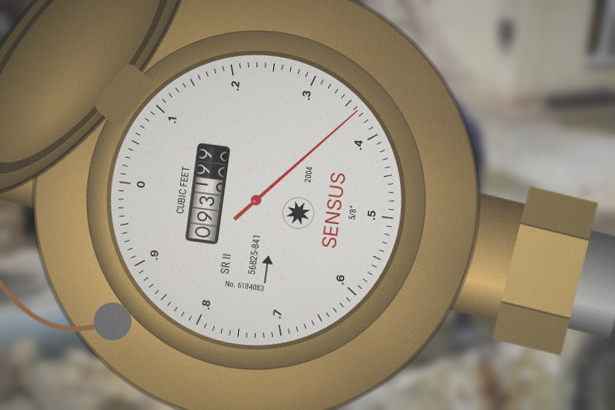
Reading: 93199.36 ft³
